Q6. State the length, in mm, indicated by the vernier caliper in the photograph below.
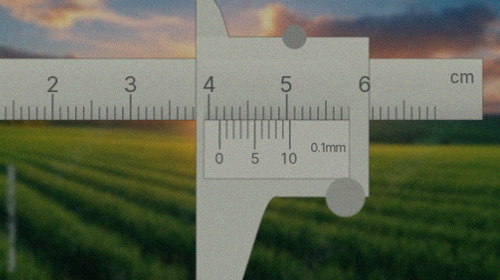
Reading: 41.4 mm
